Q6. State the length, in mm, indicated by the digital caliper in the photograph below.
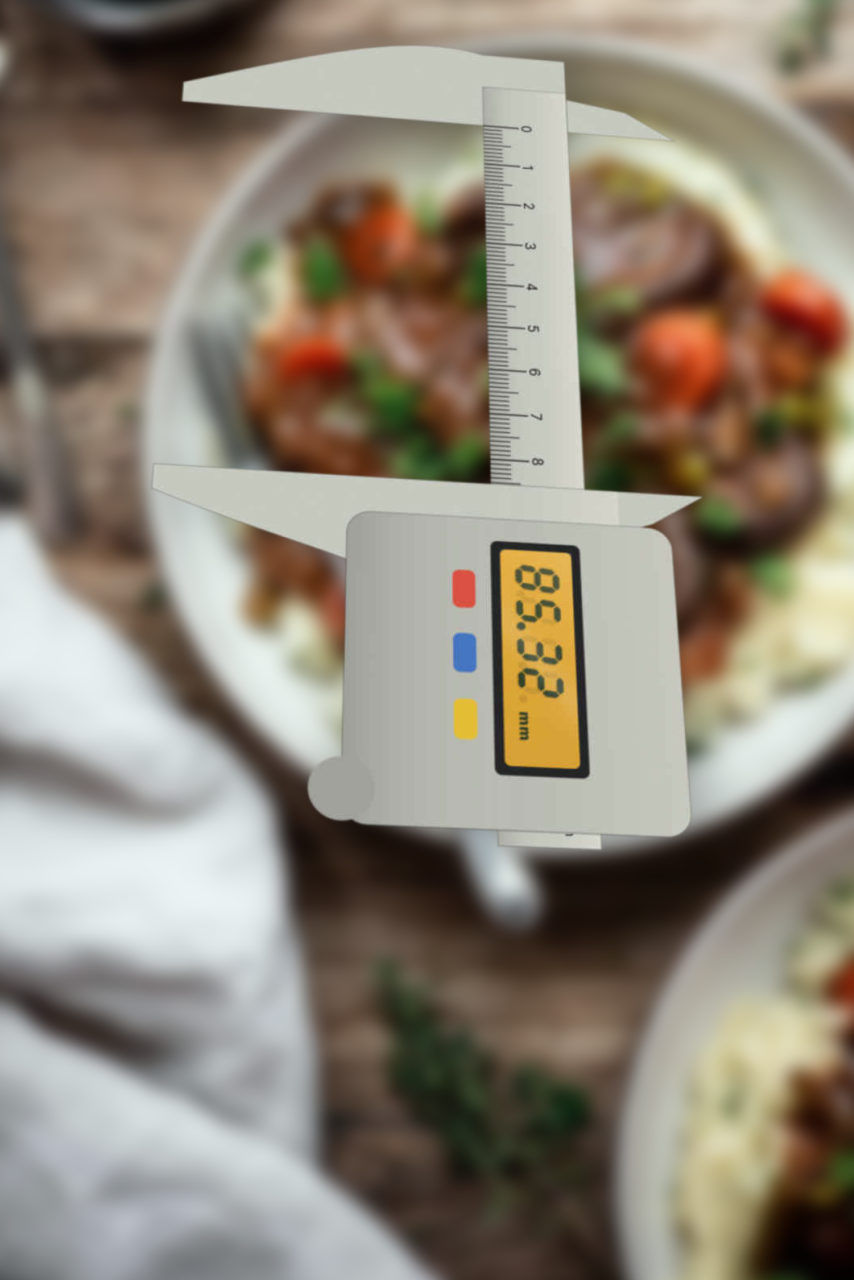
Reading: 85.32 mm
